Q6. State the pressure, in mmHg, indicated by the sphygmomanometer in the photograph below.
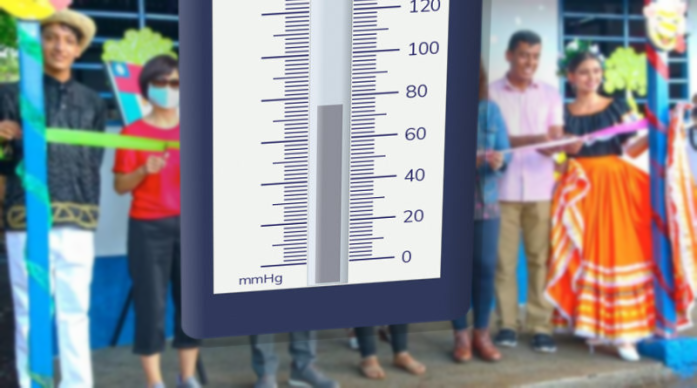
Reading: 76 mmHg
